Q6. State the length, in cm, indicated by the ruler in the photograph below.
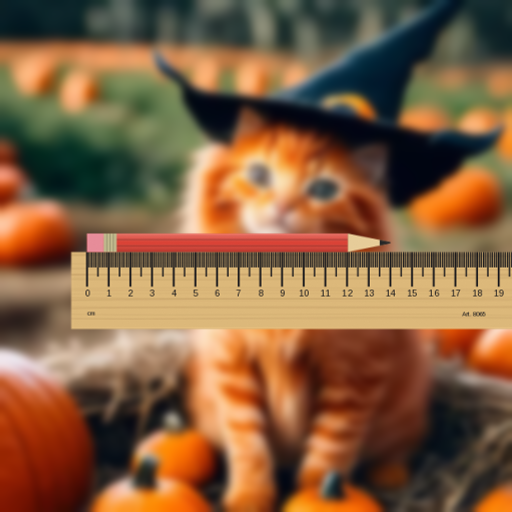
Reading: 14 cm
